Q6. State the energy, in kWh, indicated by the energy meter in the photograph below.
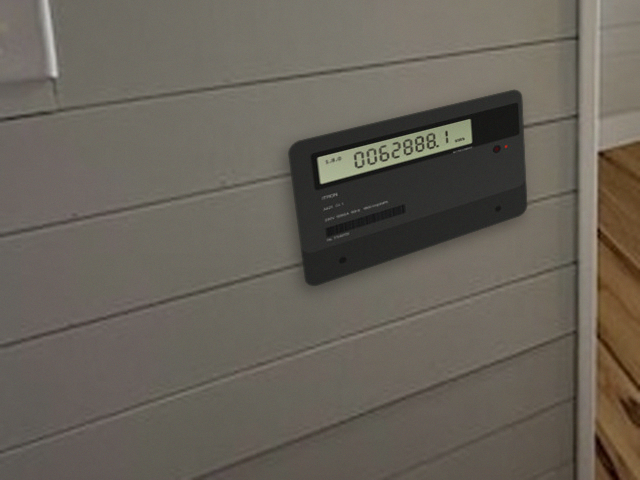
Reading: 62888.1 kWh
